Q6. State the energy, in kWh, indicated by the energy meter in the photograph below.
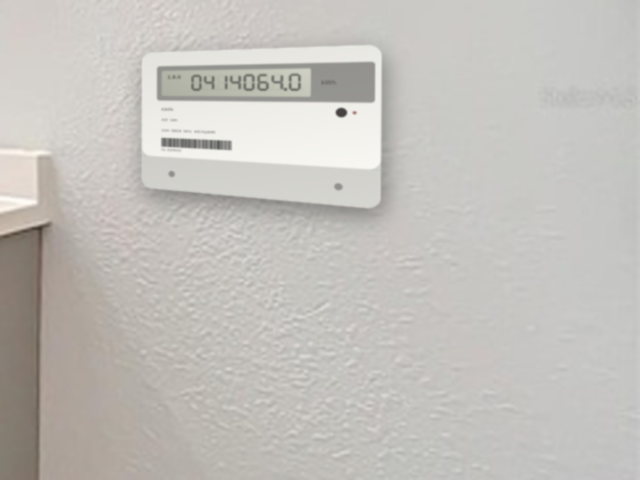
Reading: 414064.0 kWh
